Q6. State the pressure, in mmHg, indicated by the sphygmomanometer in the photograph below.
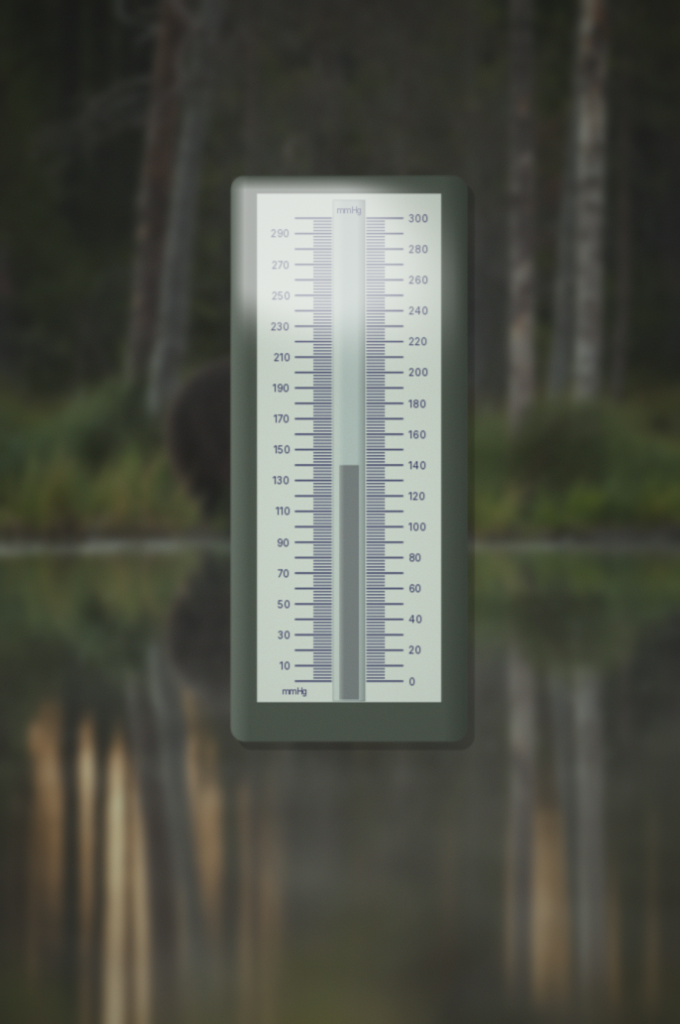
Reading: 140 mmHg
